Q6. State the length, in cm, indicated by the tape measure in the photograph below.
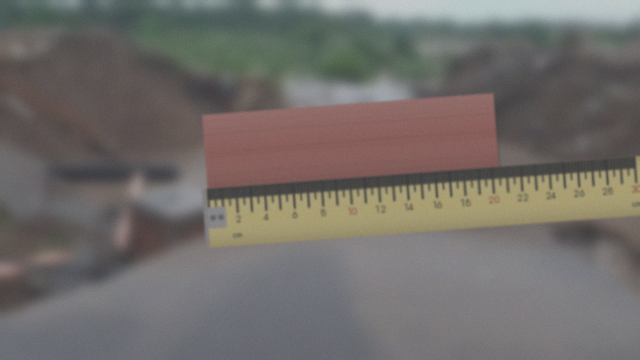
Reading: 20.5 cm
